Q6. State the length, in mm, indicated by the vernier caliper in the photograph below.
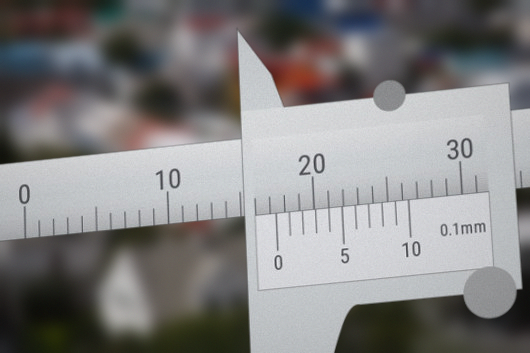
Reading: 17.4 mm
